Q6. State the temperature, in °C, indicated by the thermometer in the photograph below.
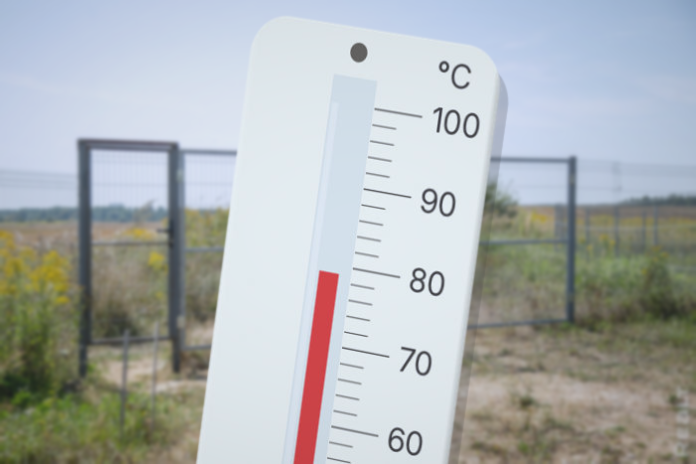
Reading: 79 °C
